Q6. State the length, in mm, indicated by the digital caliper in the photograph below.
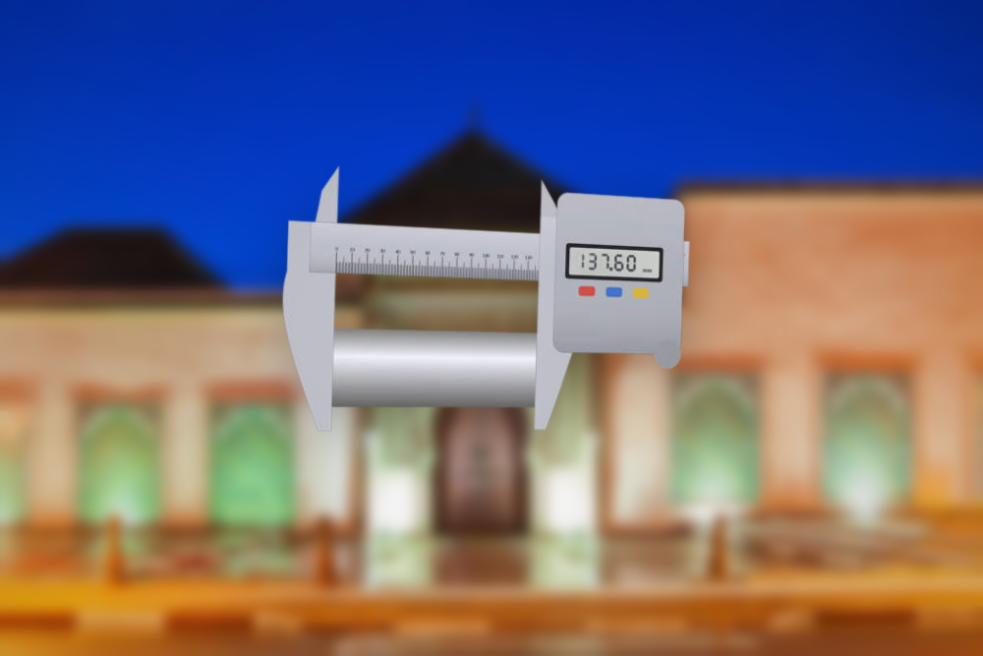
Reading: 137.60 mm
